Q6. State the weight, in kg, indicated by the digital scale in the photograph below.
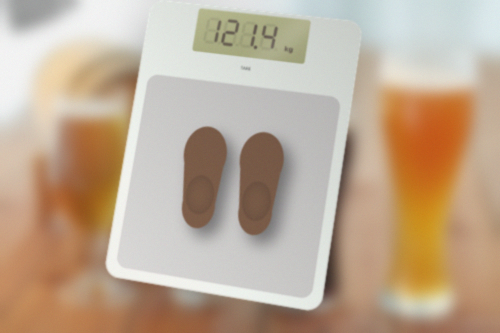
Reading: 121.4 kg
